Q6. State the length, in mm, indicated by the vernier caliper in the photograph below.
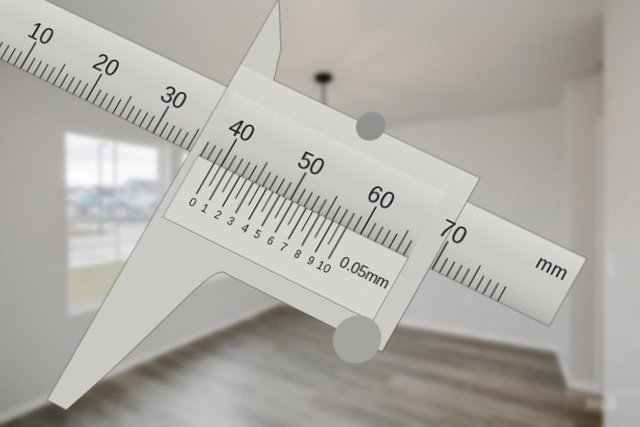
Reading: 39.0 mm
